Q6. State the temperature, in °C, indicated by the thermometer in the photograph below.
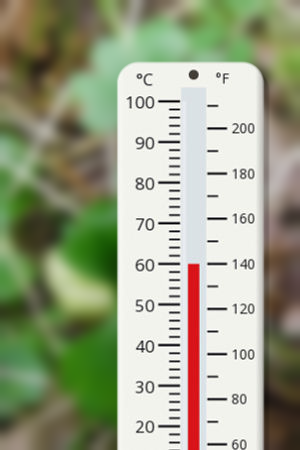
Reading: 60 °C
